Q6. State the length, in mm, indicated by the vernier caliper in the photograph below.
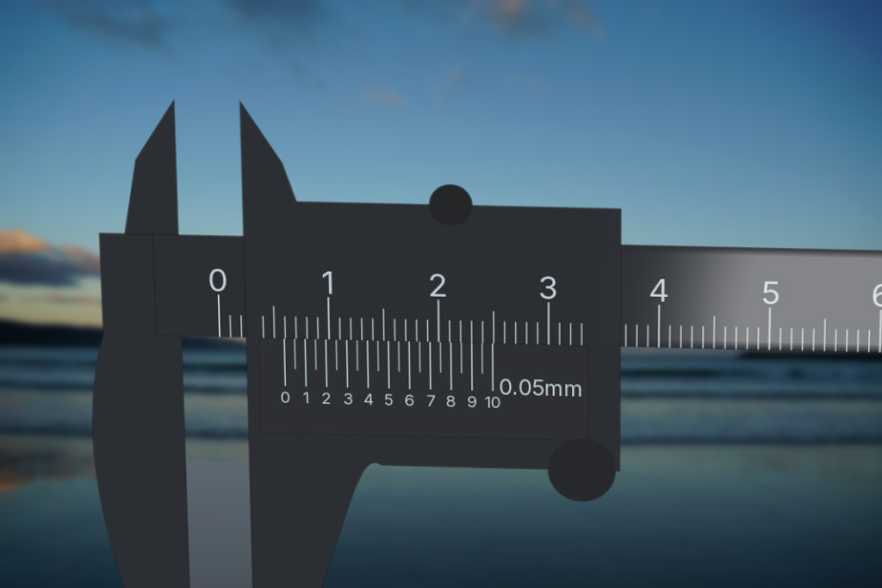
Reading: 5.9 mm
